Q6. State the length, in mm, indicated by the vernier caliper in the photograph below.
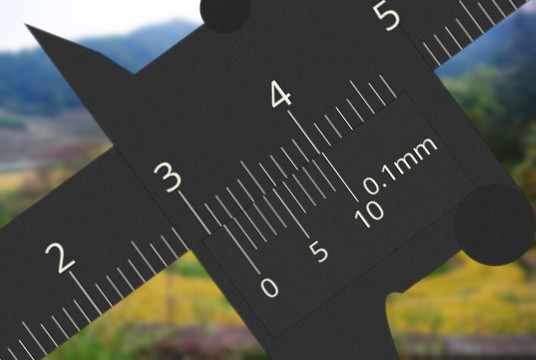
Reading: 31.2 mm
